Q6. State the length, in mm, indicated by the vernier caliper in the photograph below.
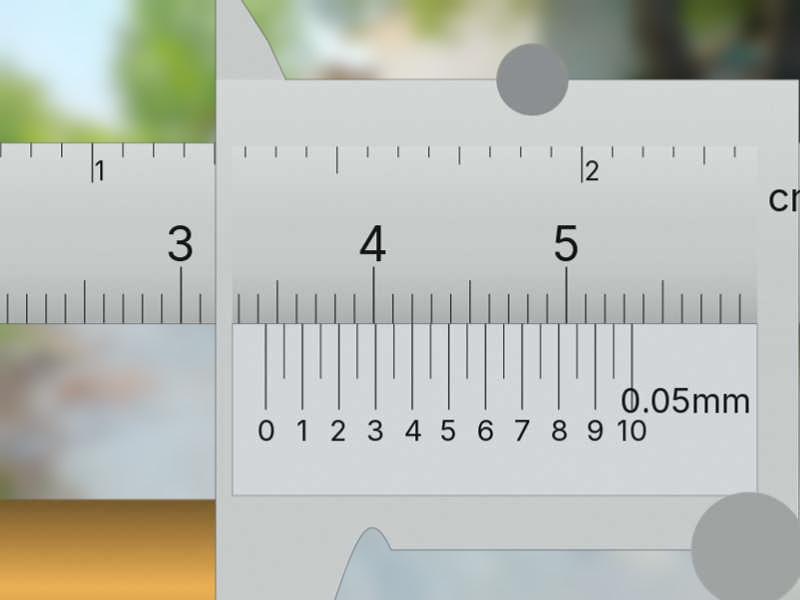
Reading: 34.4 mm
